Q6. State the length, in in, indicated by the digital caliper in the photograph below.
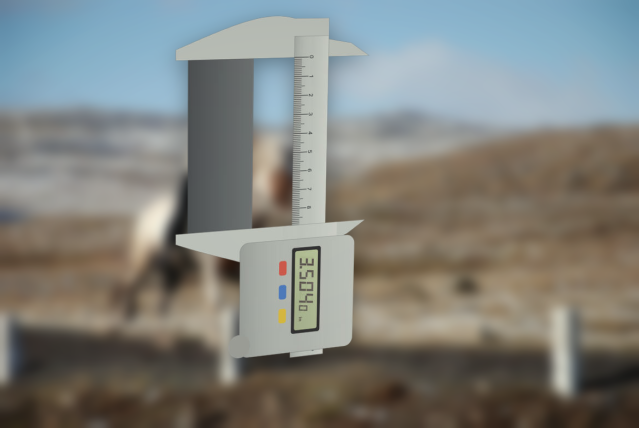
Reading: 3.5040 in
